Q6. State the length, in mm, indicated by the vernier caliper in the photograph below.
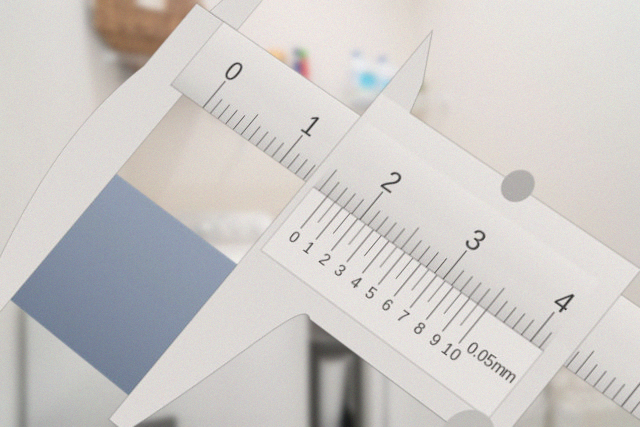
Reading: 16.0 mm
